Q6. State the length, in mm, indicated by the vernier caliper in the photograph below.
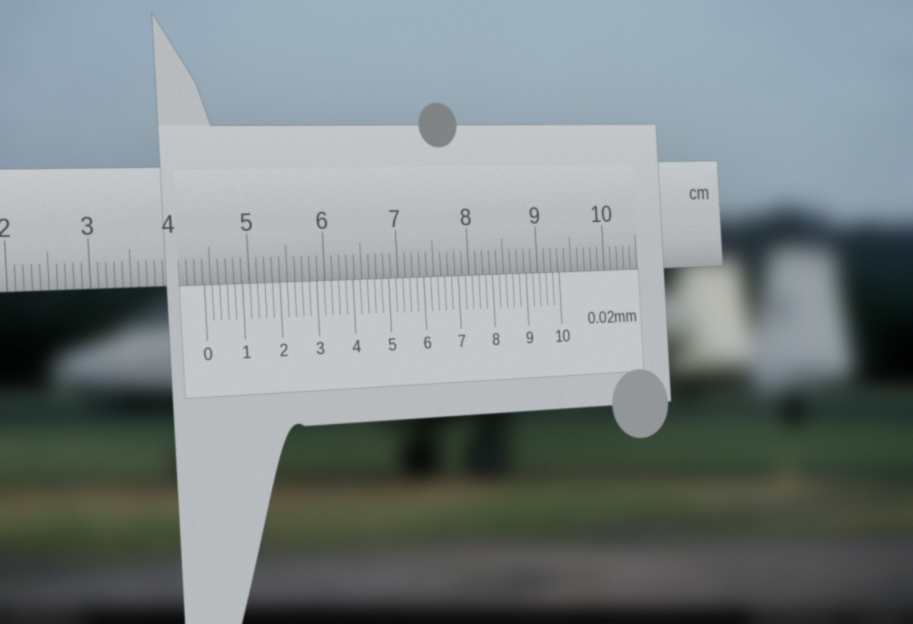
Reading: 44.2 mm
